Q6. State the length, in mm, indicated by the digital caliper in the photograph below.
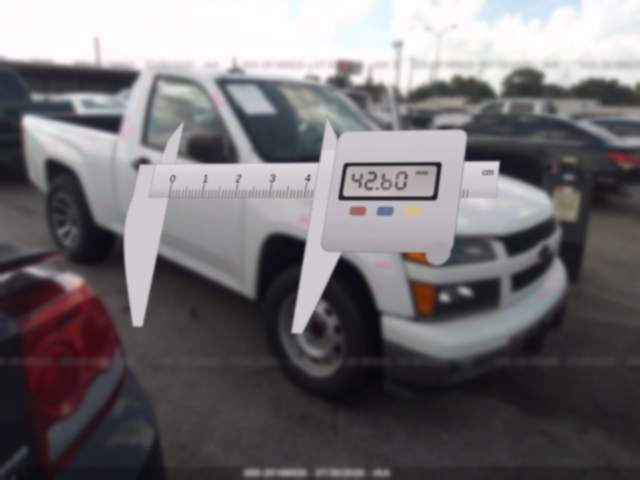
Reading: 42.60 mm
